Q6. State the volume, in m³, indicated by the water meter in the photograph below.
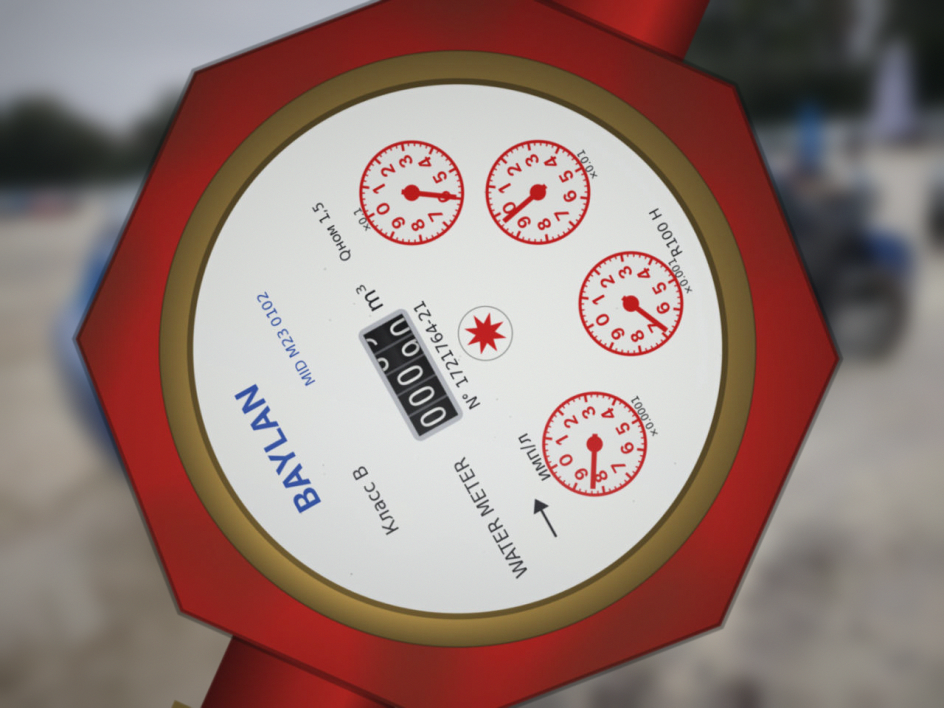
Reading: 89.5968 m³
